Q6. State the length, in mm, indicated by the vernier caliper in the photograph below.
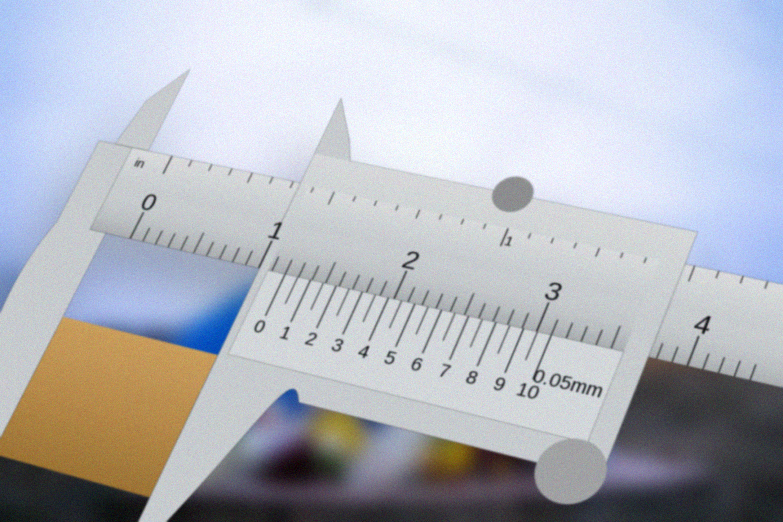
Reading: 12.0 mm
